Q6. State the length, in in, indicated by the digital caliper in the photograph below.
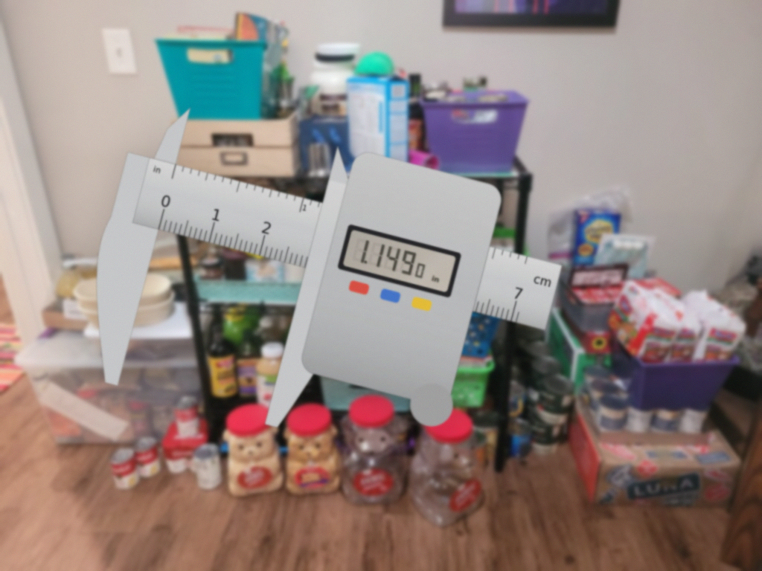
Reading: 1.1490 in
